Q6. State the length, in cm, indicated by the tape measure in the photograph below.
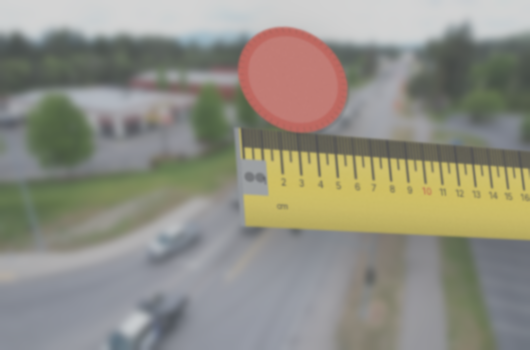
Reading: 6 cm
